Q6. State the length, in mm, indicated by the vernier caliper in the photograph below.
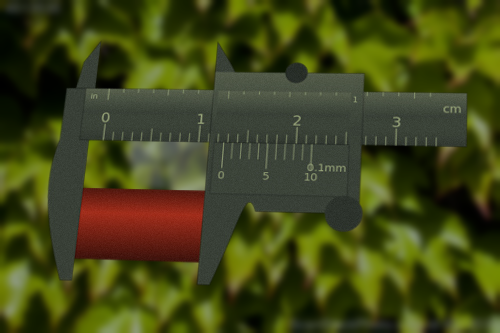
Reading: 12.6 mm
